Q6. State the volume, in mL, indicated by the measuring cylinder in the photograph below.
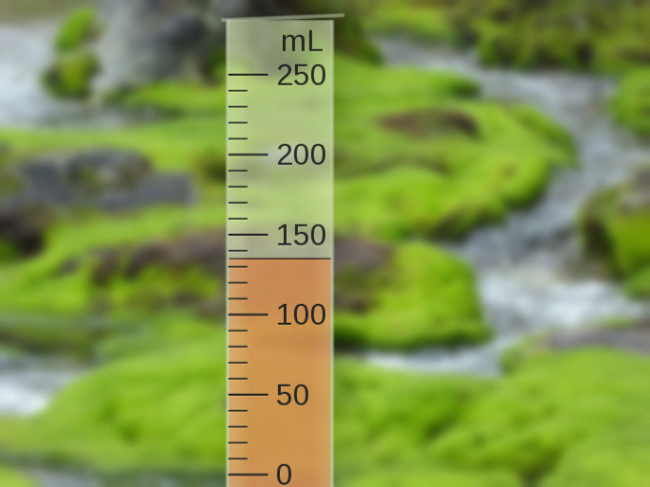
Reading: 135 mL
